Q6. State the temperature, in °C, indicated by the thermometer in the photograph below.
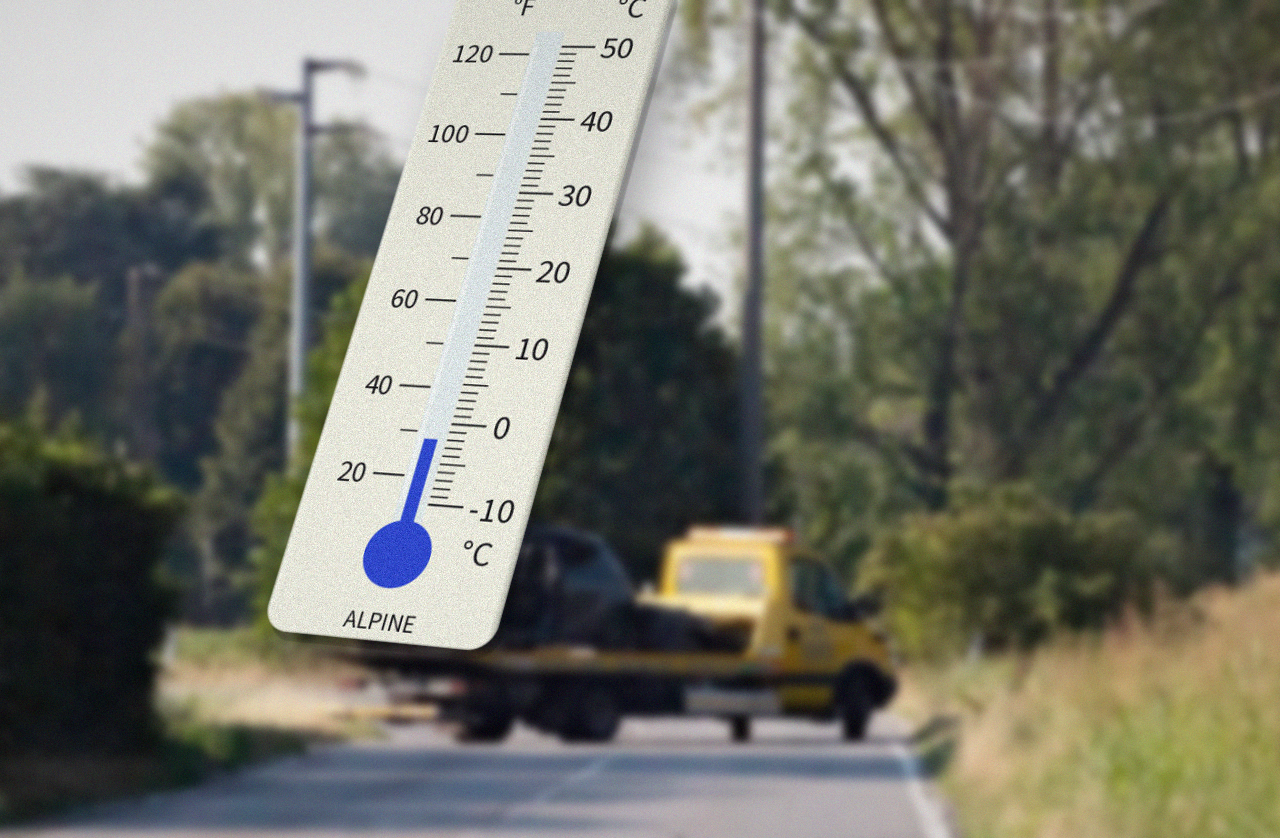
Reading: -2 °C
